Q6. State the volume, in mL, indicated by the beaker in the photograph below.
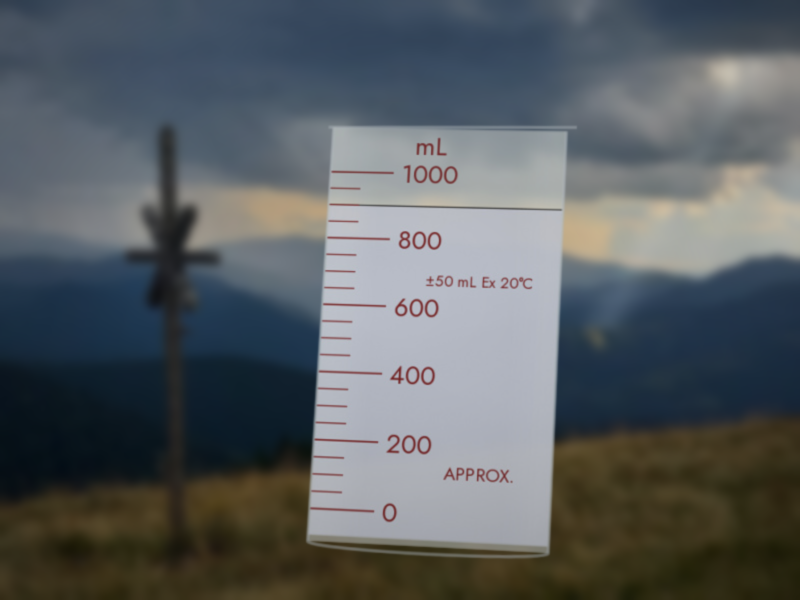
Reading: 900 mL
